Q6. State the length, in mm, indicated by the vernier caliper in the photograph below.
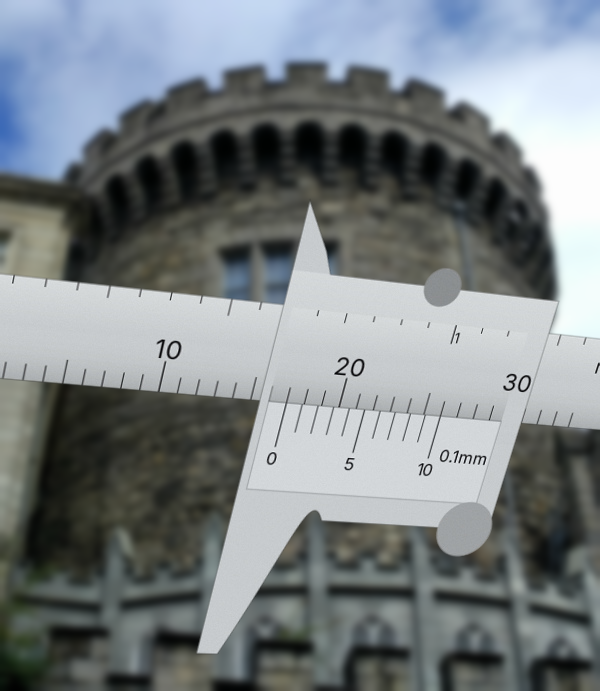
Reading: 17.0 mm
